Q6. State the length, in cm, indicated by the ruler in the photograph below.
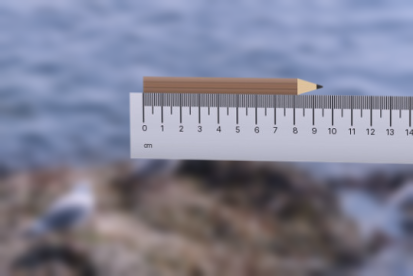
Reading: 9.5 cm
